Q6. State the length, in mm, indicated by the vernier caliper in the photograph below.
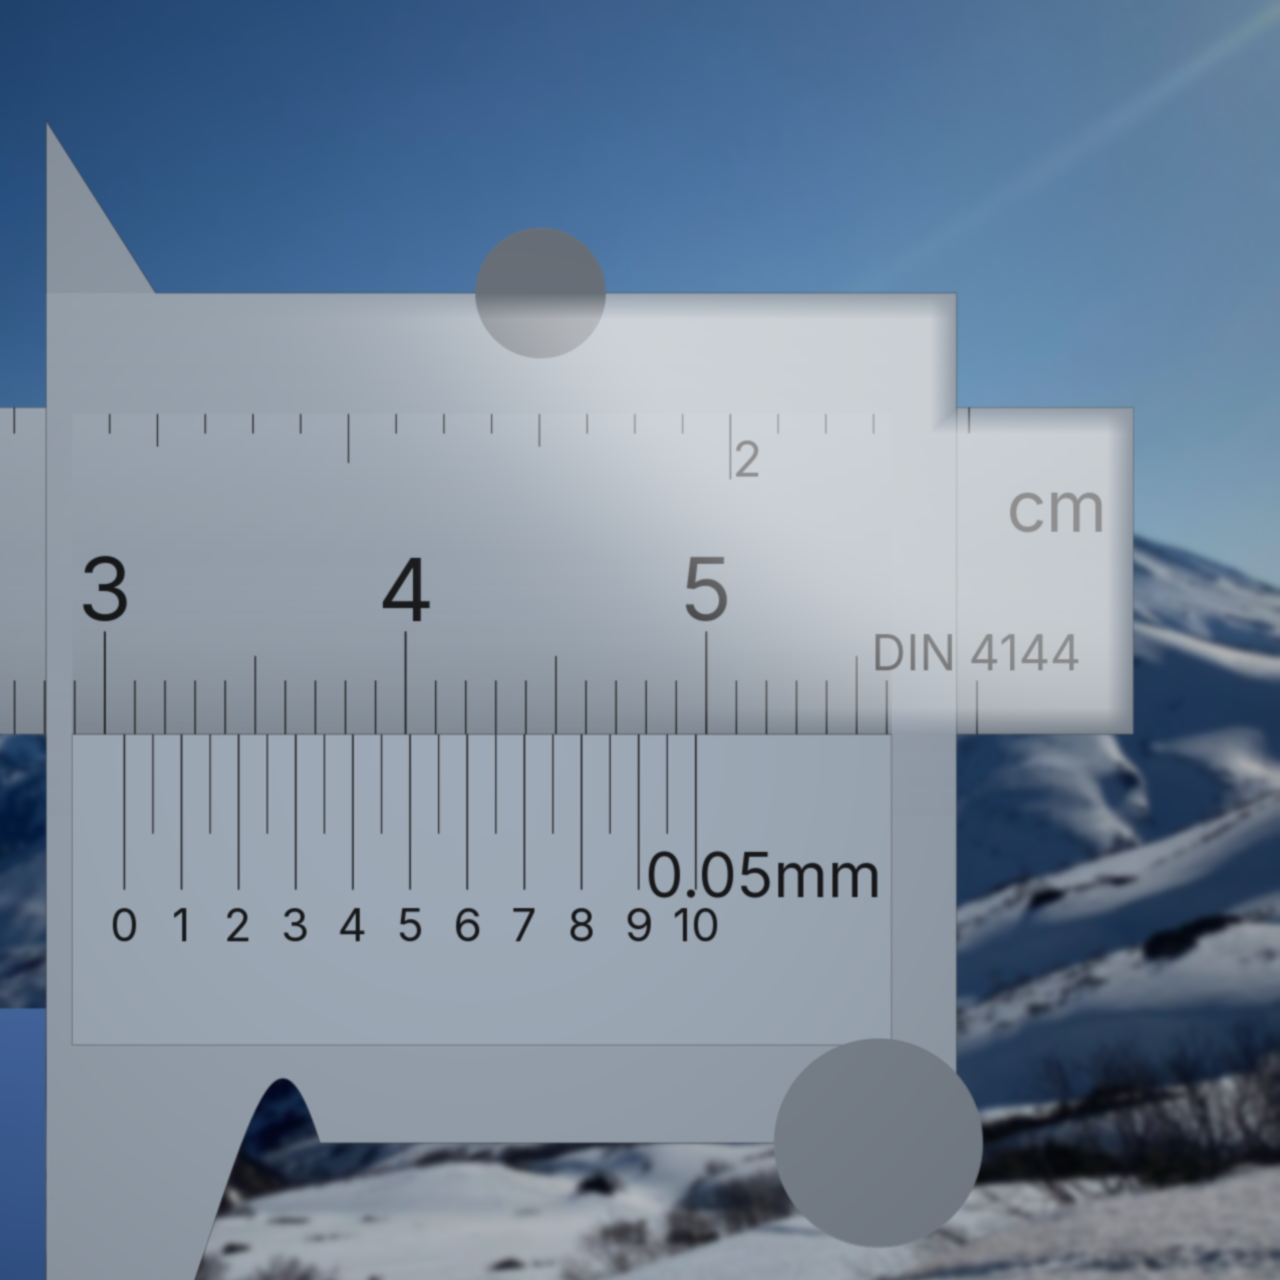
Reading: 30.65 mm
